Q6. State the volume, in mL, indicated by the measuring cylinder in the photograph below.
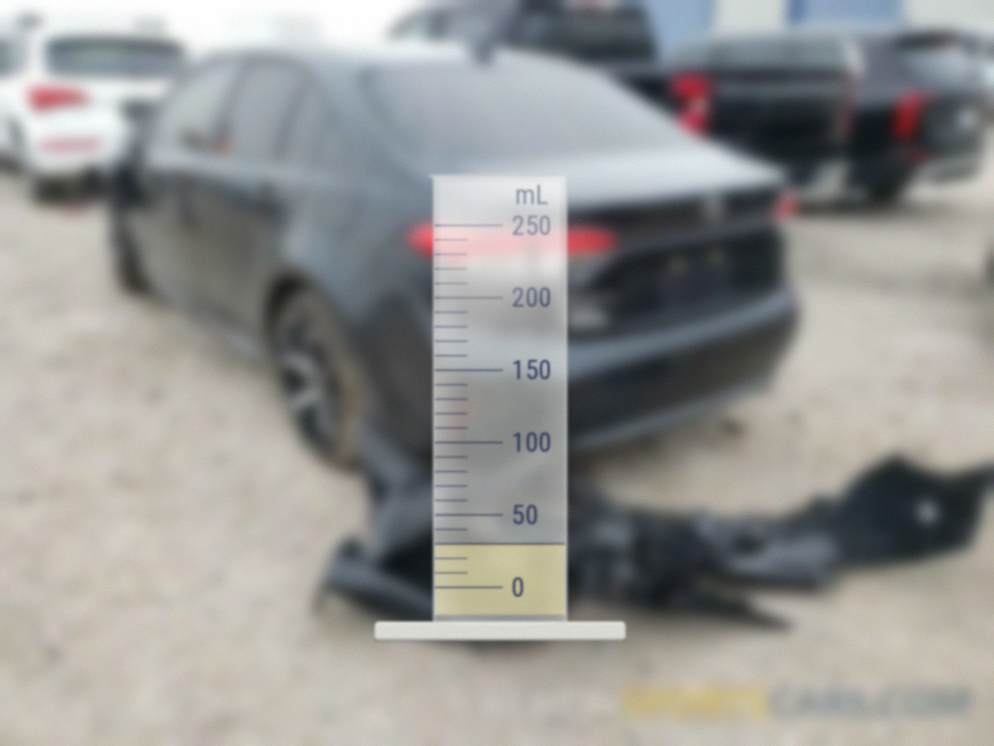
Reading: 30 mL
